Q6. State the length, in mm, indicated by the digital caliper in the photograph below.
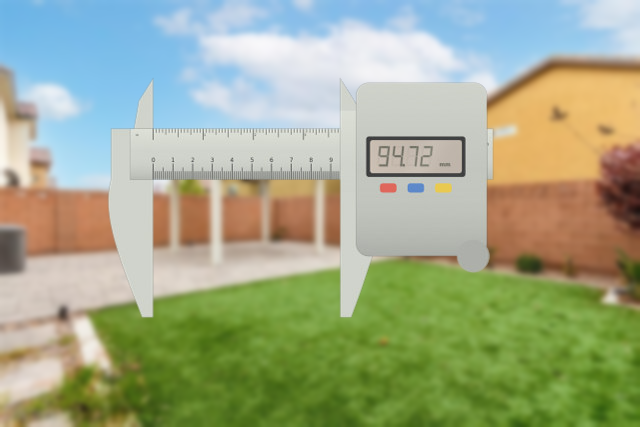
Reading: 94.72 mm
